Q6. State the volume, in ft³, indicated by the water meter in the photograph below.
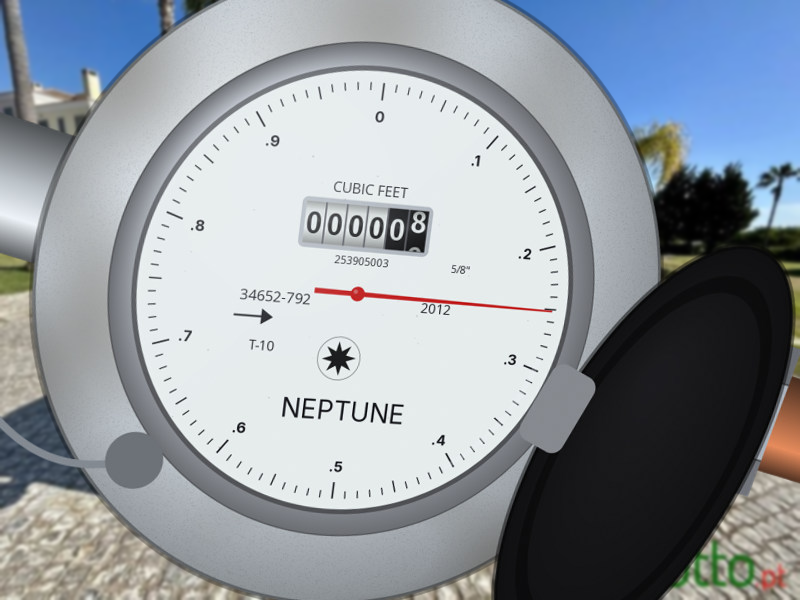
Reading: 8.25 ft³
